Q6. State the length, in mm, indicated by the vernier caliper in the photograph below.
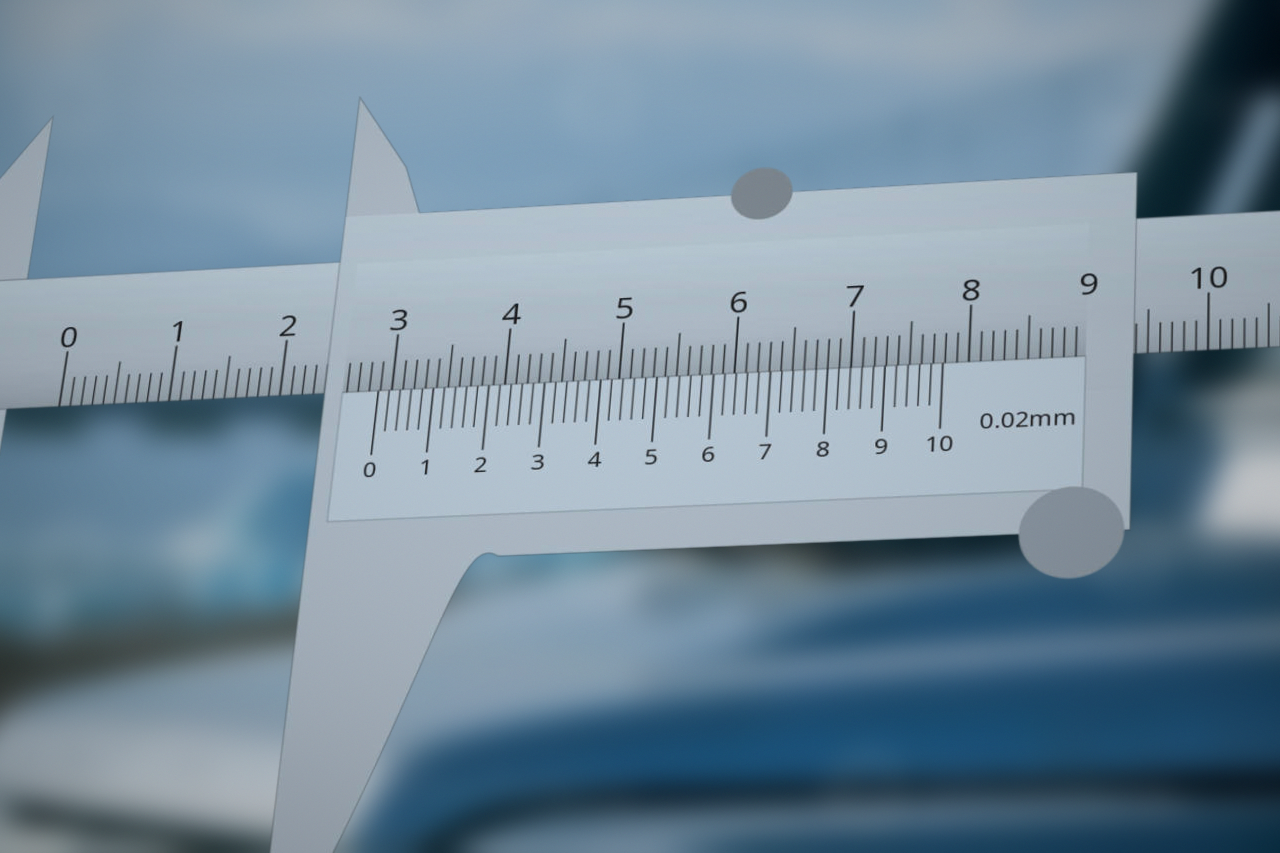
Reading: 28.8 mm
